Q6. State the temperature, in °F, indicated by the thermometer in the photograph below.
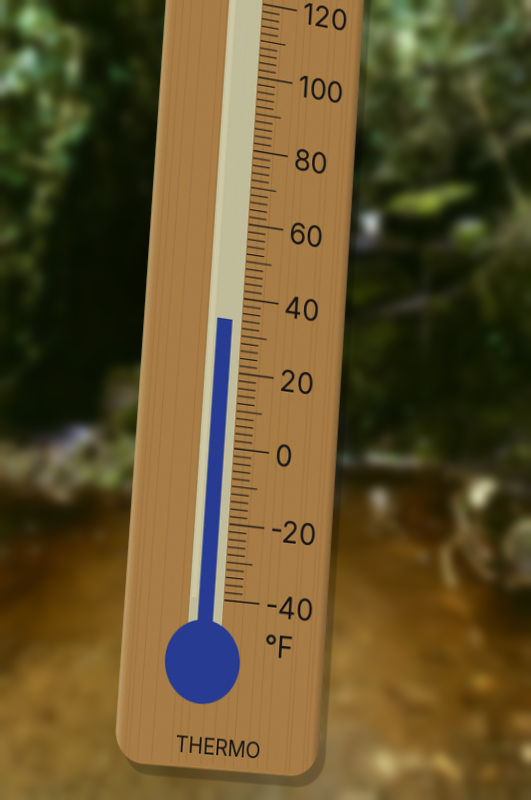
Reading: 34 °F
